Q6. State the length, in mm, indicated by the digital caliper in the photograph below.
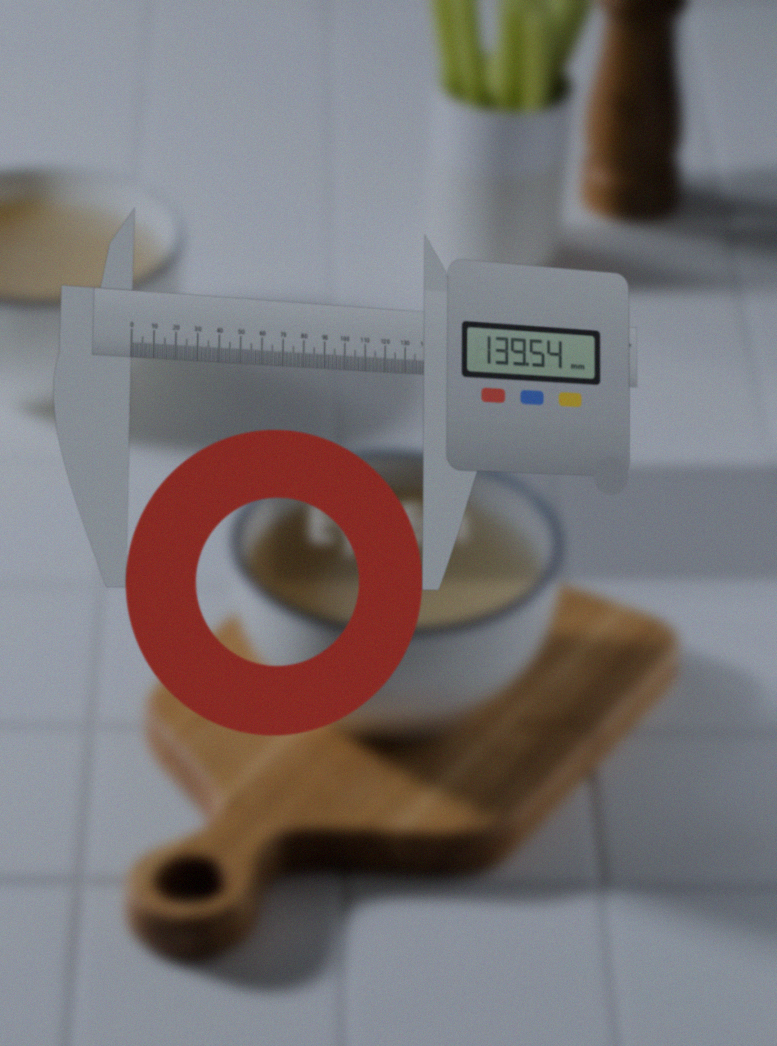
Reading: 139.54 mm
